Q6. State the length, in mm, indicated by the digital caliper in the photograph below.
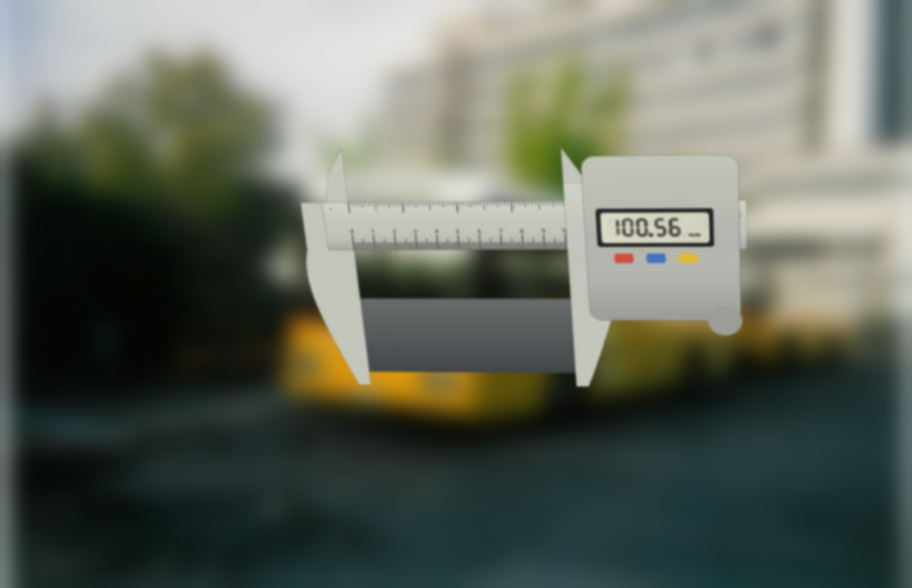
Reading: 100.56 mm
